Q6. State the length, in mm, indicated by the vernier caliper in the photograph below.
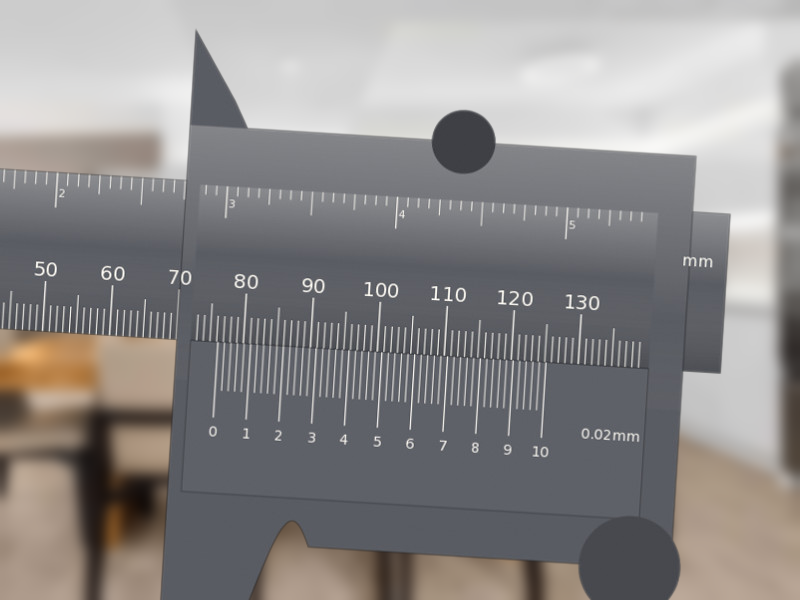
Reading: 76.2 mm
